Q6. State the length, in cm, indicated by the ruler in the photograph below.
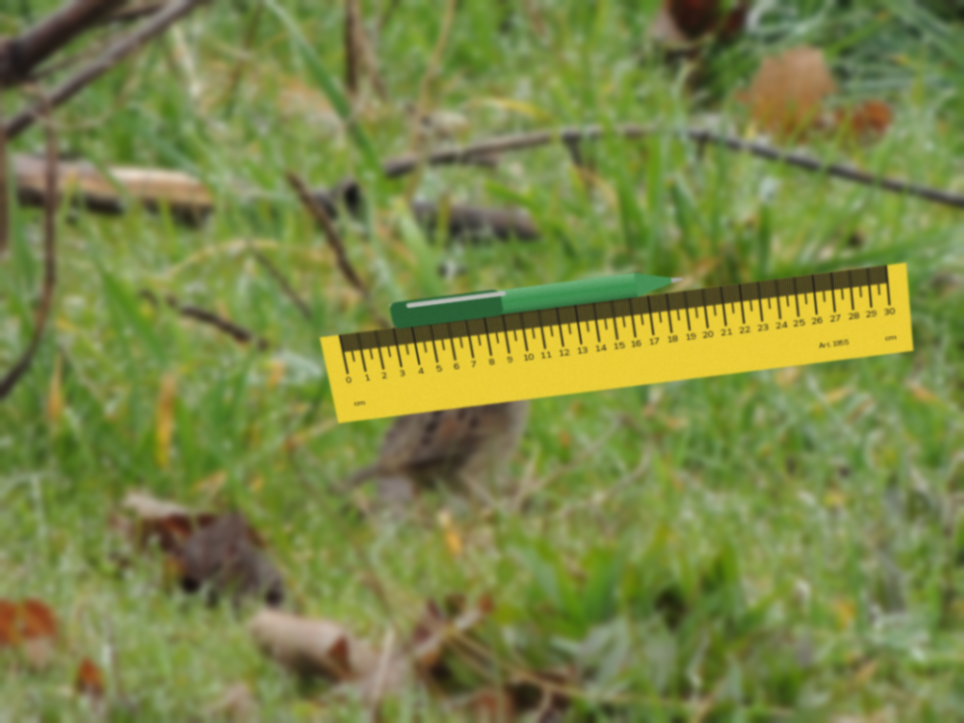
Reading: 16 cm
